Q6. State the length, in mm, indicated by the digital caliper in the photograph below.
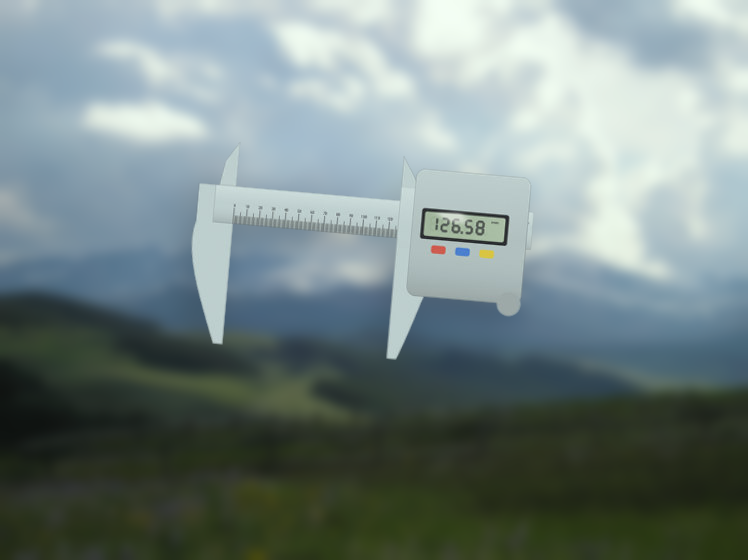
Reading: 126.58 mm
